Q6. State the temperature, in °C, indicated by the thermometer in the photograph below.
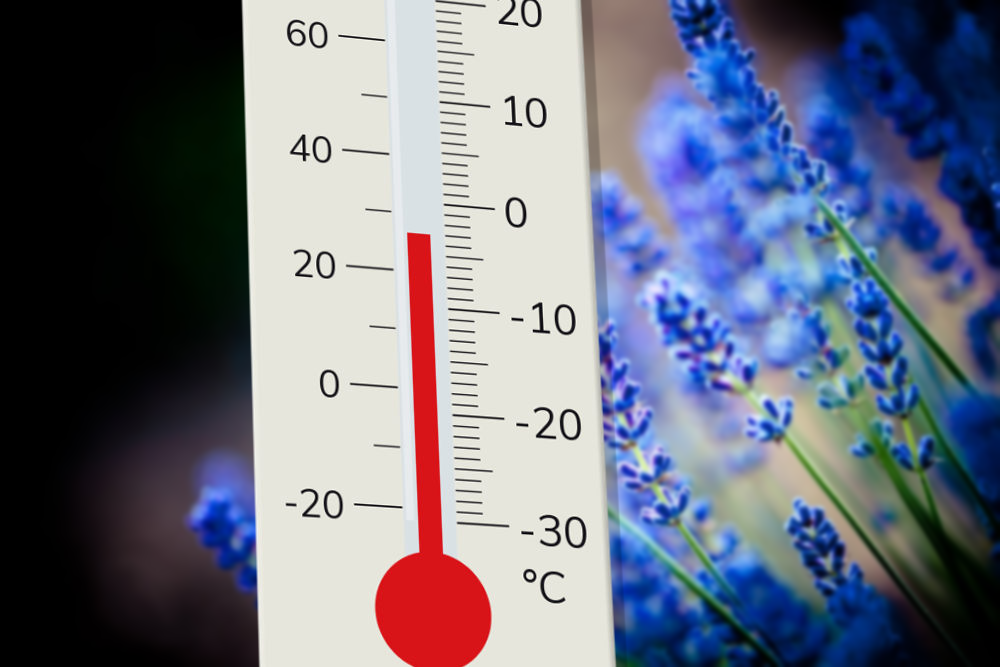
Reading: -3 °C
